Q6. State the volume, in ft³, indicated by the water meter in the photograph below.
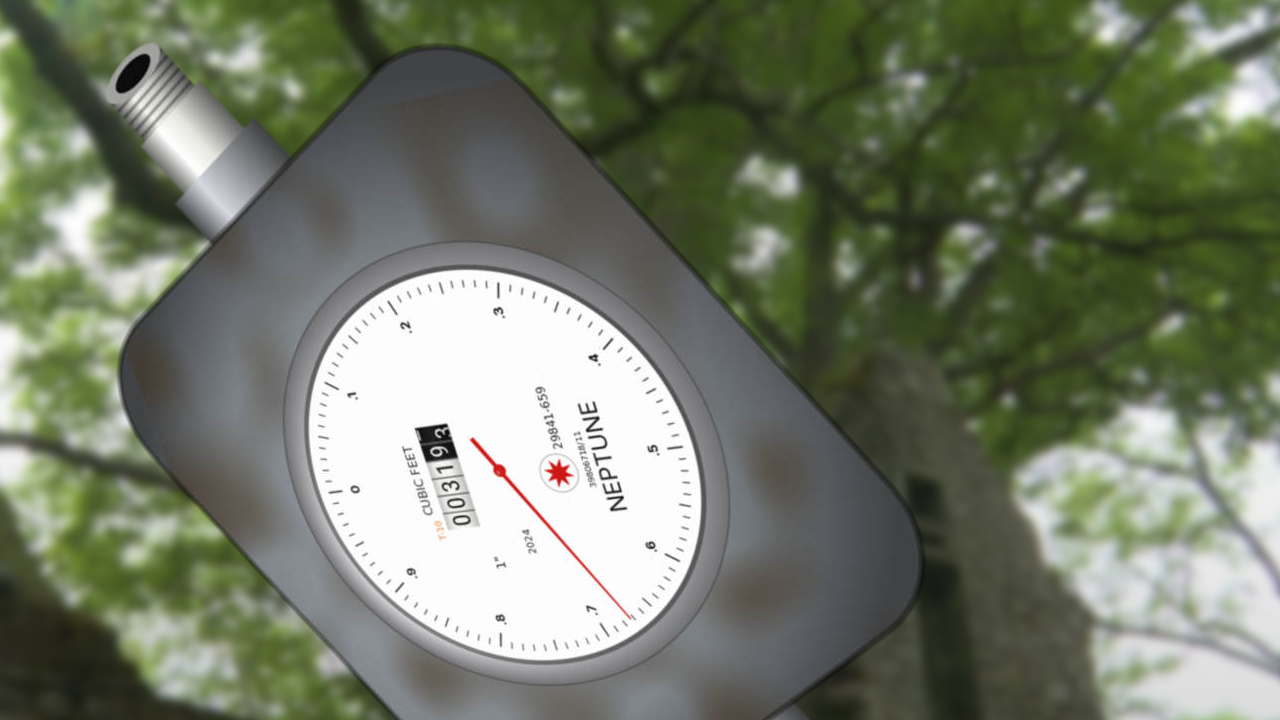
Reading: 3192.67 ft³
